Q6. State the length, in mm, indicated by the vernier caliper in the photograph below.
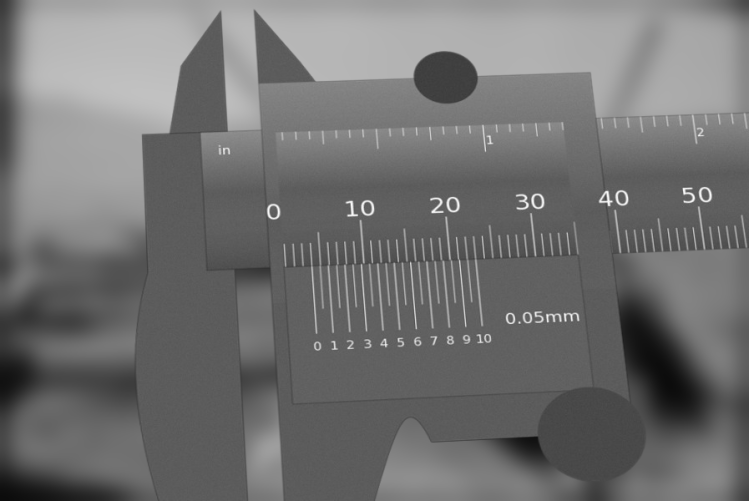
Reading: 4.0 mm
